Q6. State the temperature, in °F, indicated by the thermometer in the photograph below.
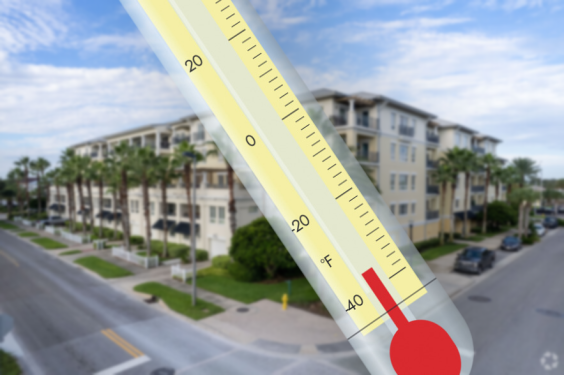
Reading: -36 °F
